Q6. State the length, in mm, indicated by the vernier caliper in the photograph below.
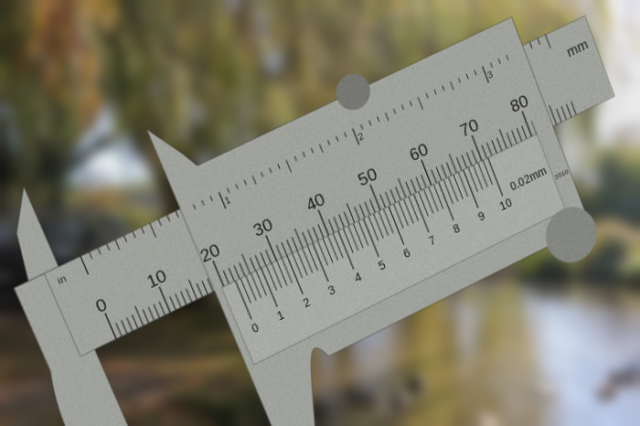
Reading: 22.2 mm
